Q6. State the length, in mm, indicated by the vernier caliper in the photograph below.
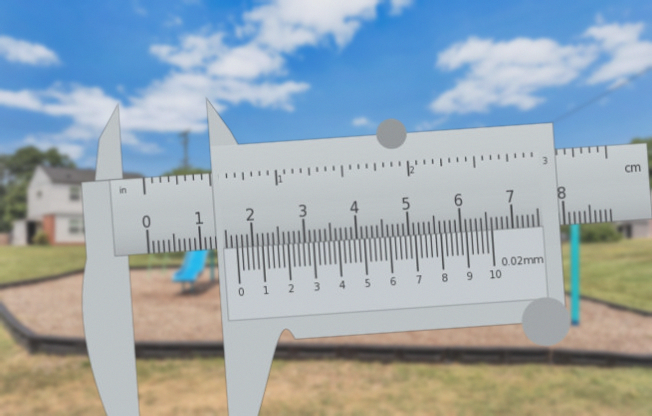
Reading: 17.0 mm
